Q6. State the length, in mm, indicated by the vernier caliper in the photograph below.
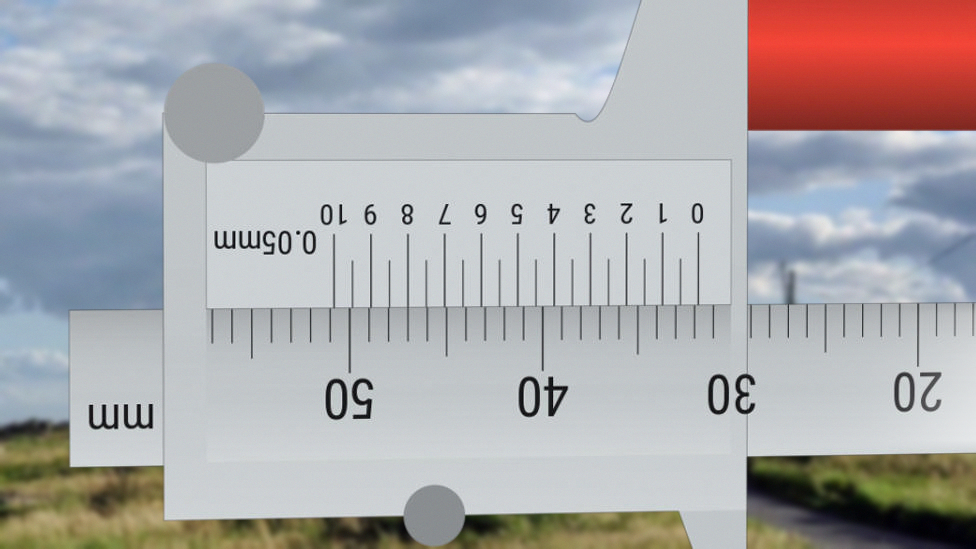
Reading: 31.8 mm
